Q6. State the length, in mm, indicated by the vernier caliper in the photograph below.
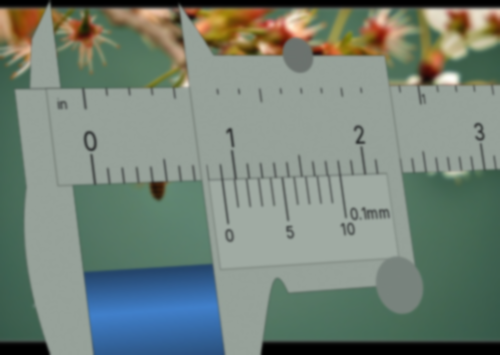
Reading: 9.0 mm
